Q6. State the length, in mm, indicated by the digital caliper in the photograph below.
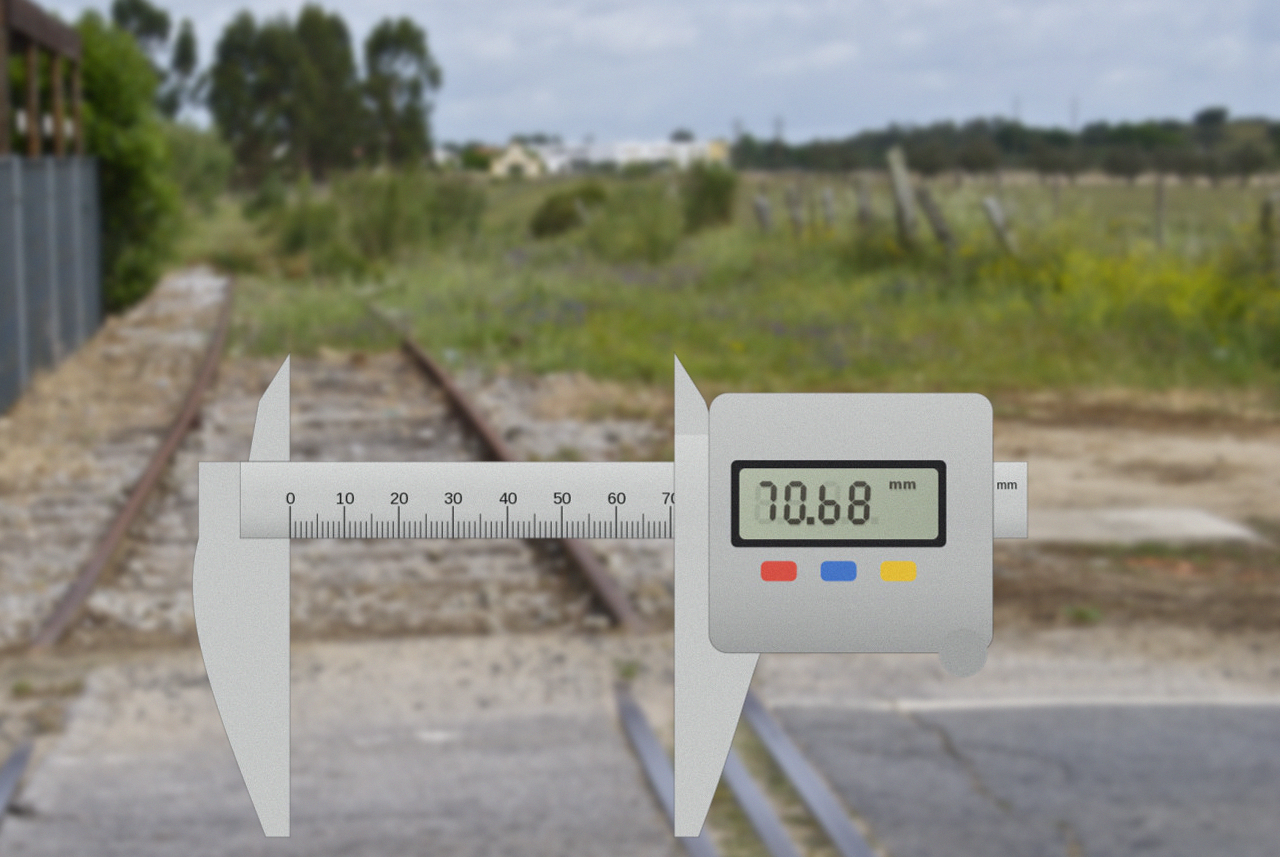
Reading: 70.68 mm
